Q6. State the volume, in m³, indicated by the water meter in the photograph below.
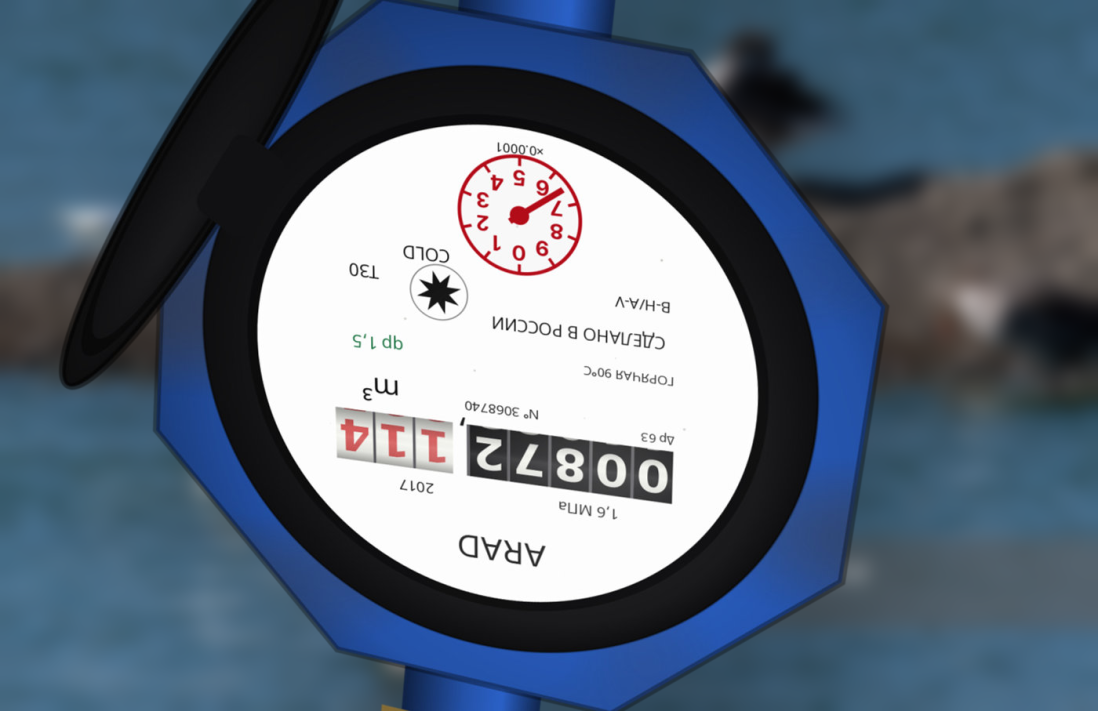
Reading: 872.1146 m³
